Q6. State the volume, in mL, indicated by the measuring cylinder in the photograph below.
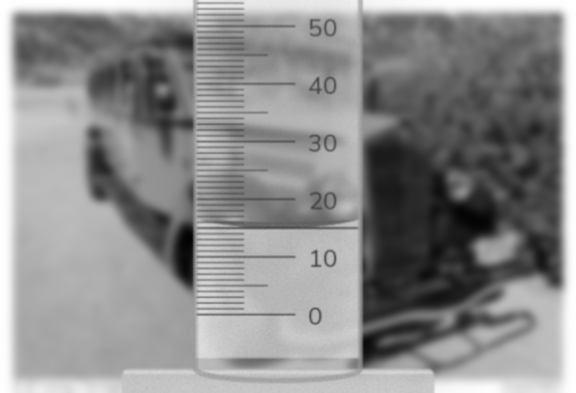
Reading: 15 mL
